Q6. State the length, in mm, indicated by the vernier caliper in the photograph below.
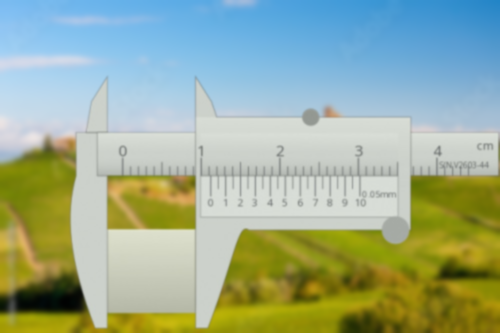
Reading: 11.2 mm
